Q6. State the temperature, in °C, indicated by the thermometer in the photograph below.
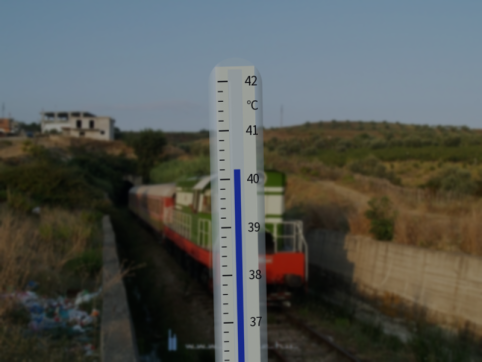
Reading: 40.2 °C
